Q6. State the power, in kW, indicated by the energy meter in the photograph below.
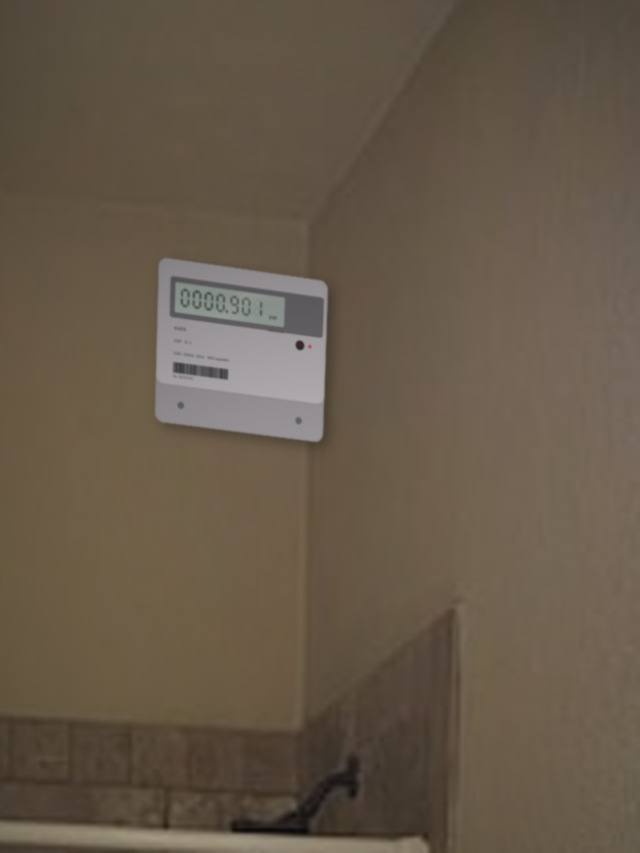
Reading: 0.901 kW
